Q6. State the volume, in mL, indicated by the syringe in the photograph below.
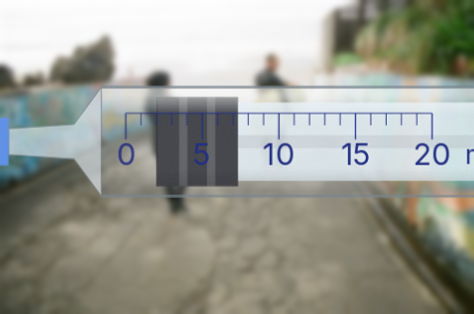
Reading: 2 mL
